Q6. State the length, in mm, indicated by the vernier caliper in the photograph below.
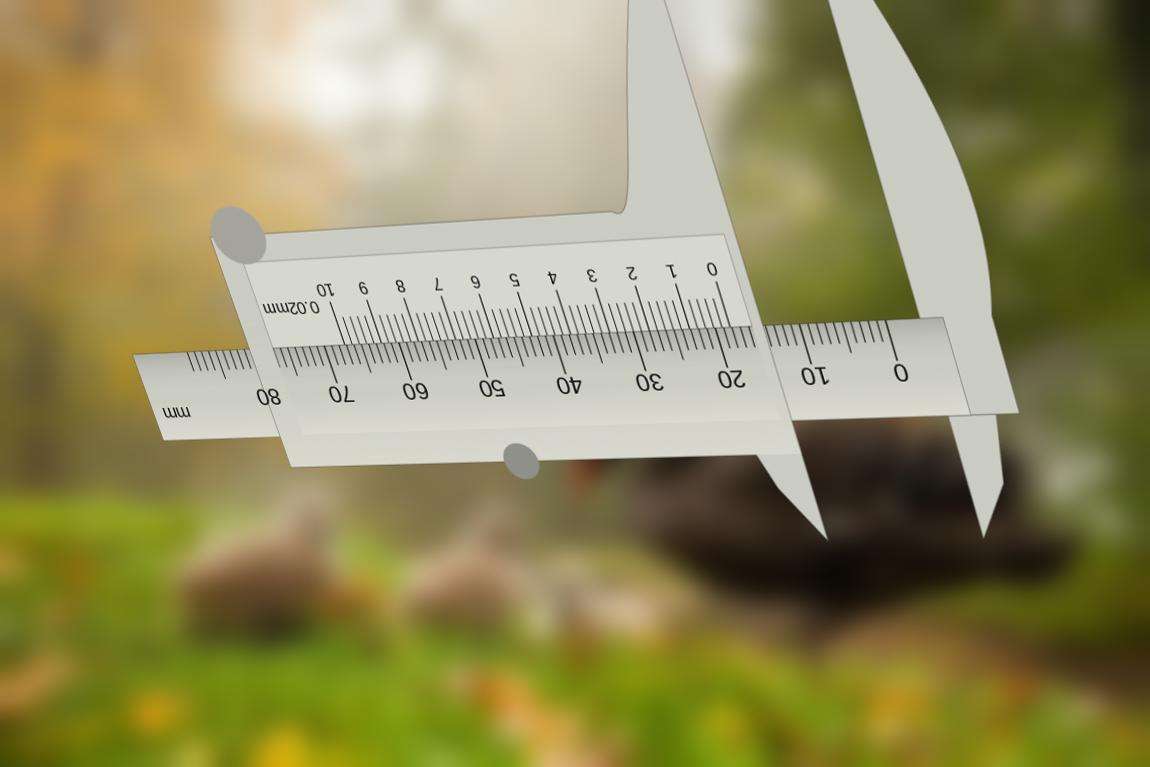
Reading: 18.2 mm
